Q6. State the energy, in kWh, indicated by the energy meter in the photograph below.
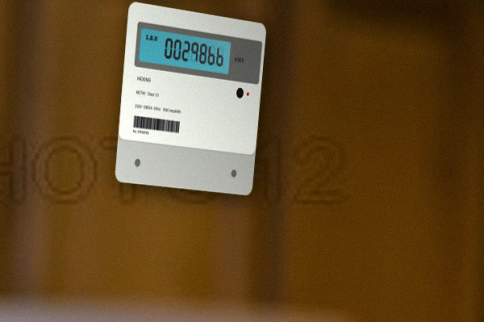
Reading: 29866 kWh
